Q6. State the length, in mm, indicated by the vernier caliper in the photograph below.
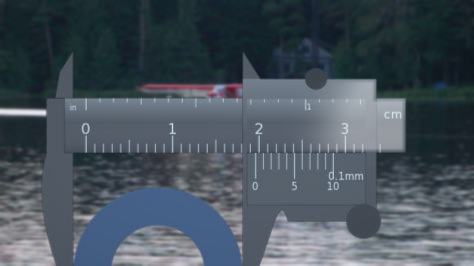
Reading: 19.6 mm
